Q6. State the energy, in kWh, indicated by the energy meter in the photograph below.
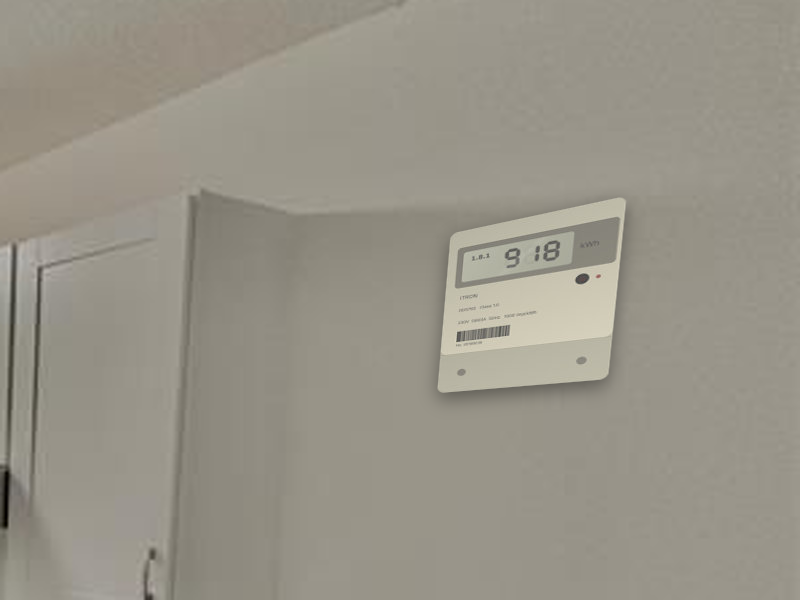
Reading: 918 kWh
